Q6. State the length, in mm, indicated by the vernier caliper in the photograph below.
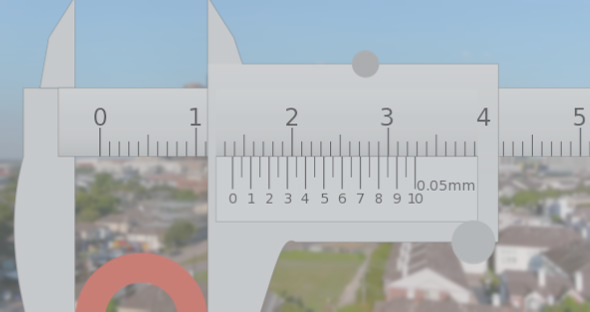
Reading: 13.8 mm
